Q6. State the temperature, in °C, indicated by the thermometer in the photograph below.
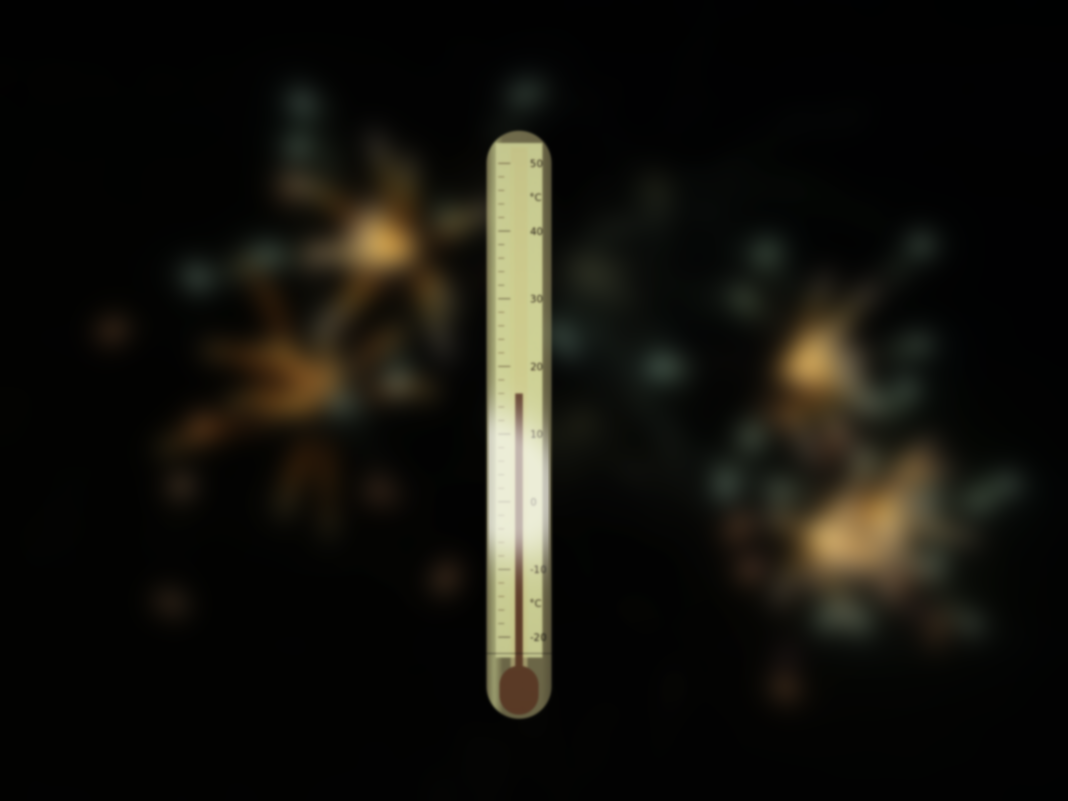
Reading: 16 °C
